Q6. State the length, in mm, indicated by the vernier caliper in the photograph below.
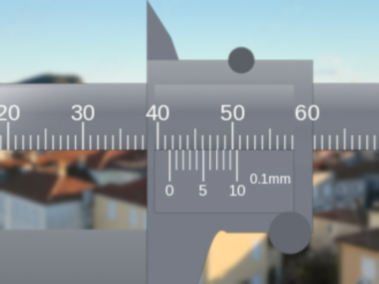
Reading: 41.6 mm
